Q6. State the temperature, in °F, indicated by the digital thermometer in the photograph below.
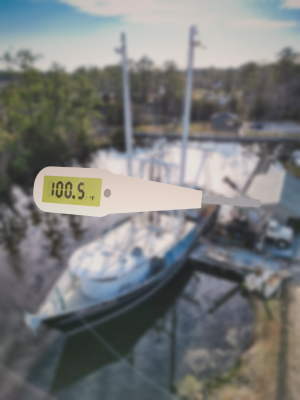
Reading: 100.5 °F
